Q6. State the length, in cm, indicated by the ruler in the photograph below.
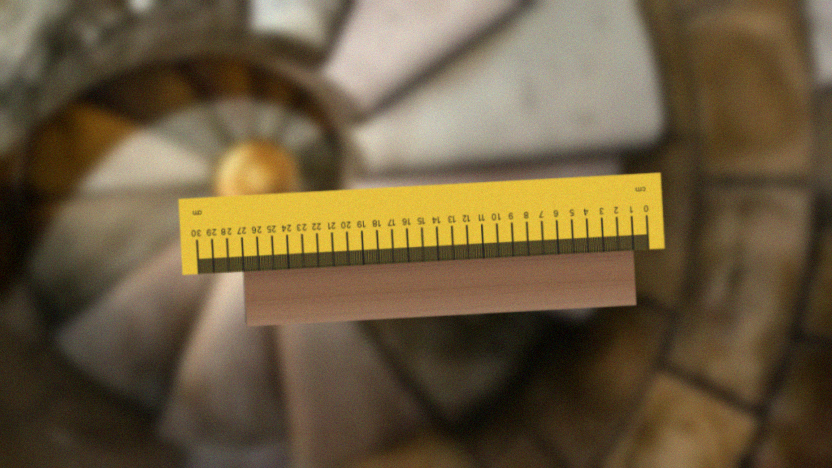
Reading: 26 cm
